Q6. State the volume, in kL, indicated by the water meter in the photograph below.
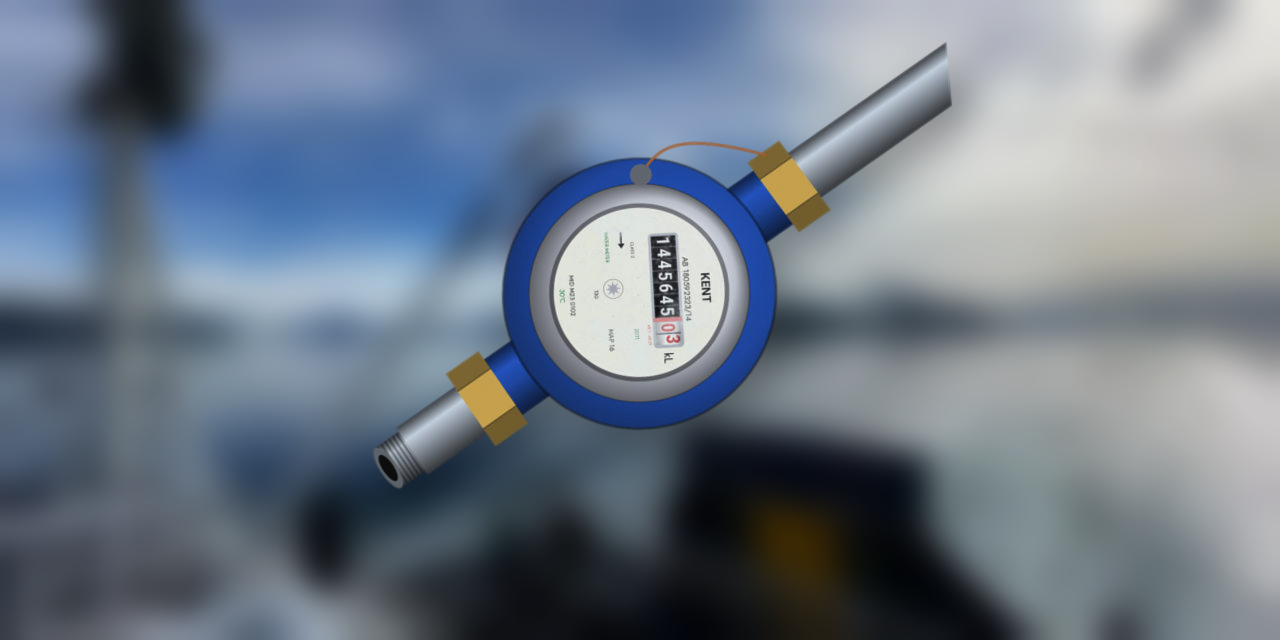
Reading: 1445645.03 kL
